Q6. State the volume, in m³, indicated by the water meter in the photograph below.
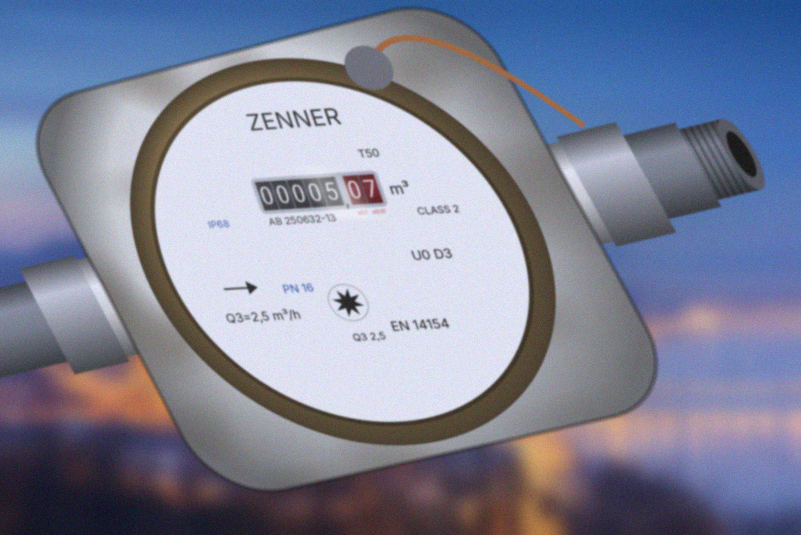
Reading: 5.07 m³
